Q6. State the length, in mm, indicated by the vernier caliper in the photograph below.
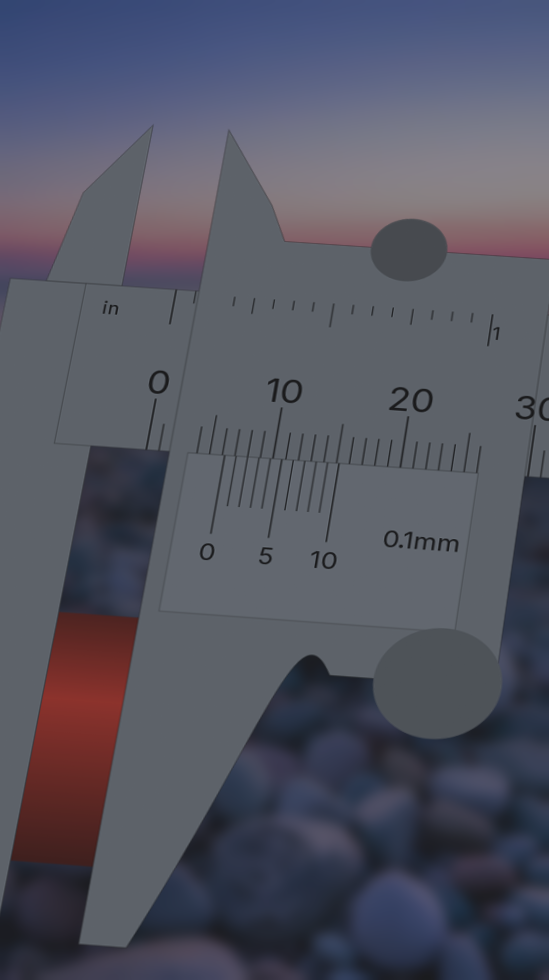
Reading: 6.2 mm
